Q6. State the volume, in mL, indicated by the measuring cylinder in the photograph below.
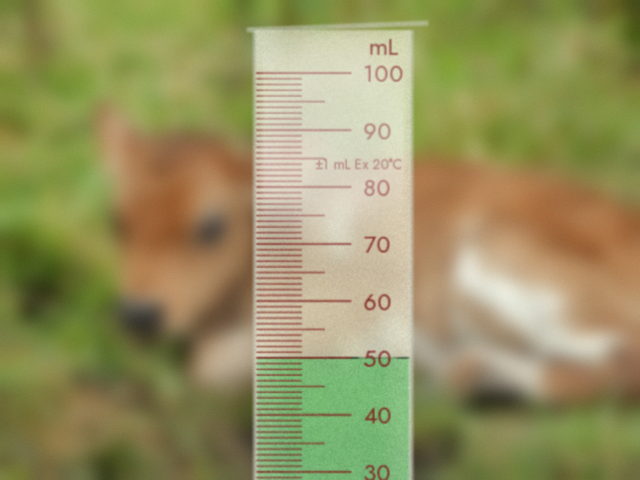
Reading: 50 mL
